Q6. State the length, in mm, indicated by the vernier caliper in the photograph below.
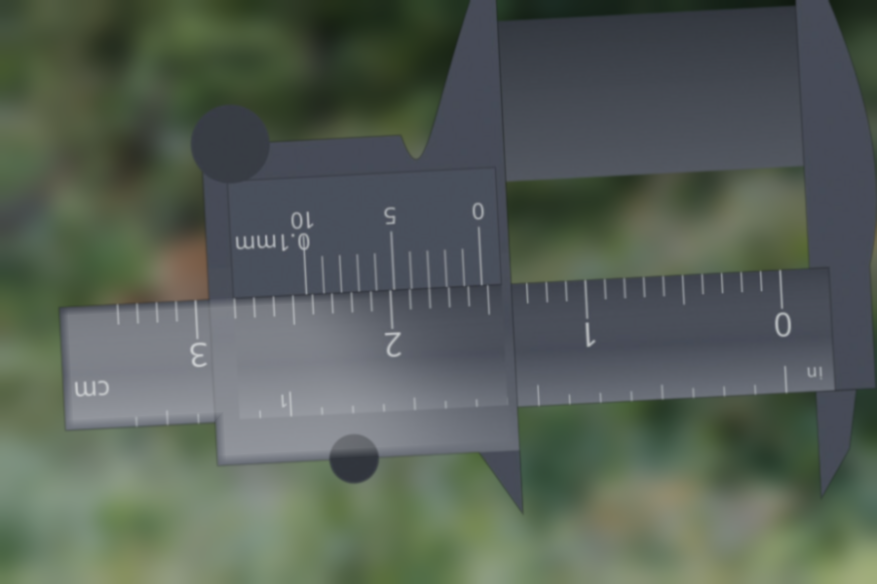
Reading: 15.3 mm
